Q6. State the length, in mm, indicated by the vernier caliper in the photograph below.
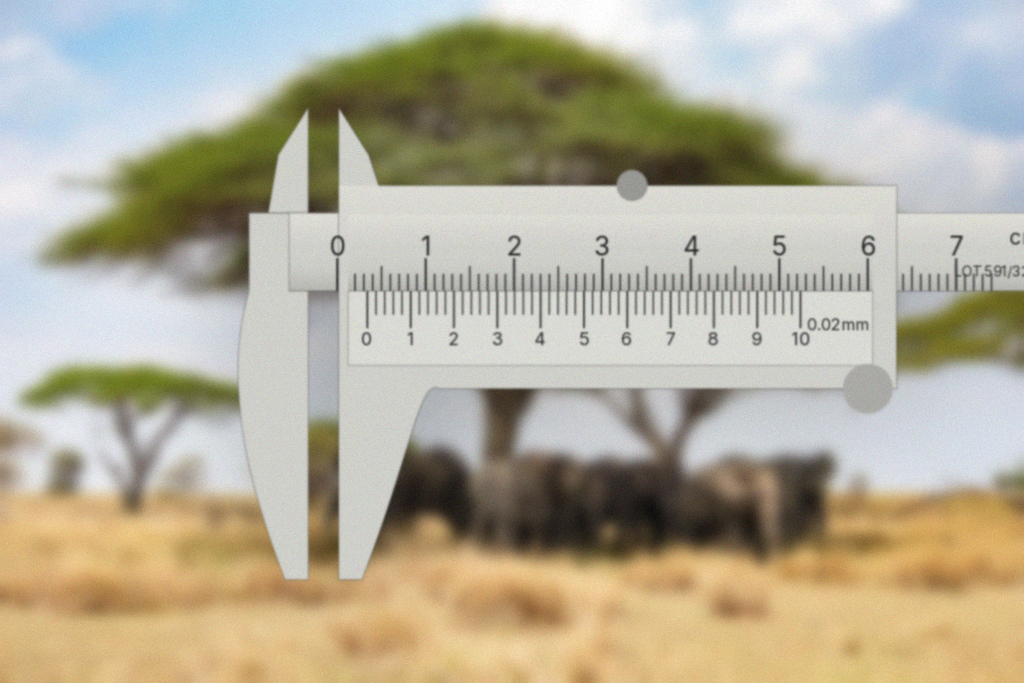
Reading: 3.4 mm
